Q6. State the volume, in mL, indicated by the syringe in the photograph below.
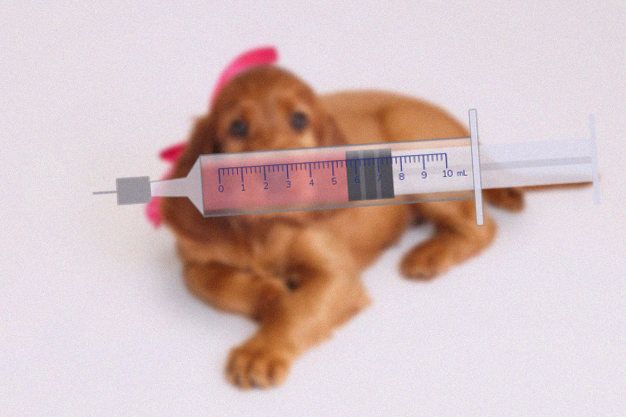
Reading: 5.6 mL
